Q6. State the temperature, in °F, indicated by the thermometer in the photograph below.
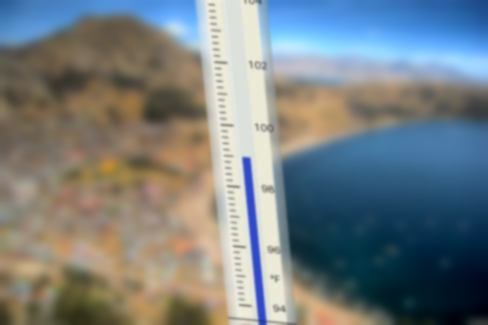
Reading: 99 °F
